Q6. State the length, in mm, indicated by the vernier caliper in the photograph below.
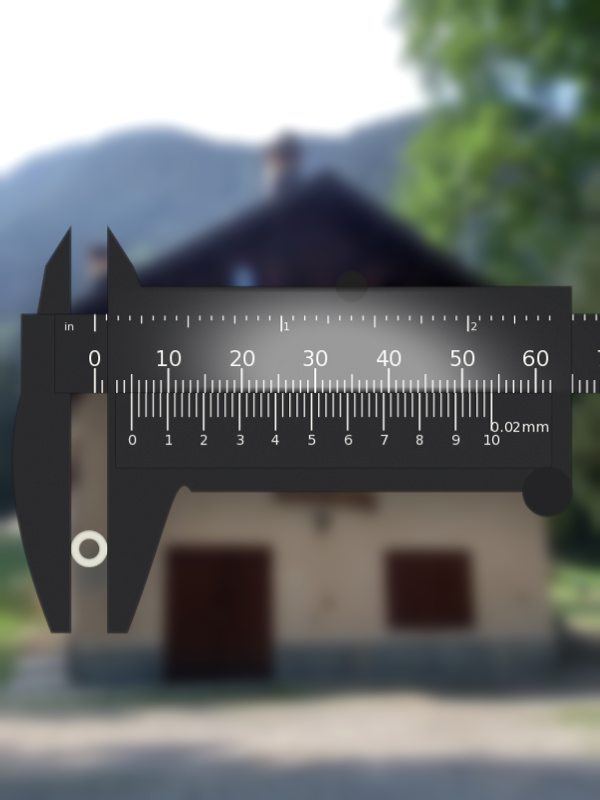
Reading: 5.0 mm
